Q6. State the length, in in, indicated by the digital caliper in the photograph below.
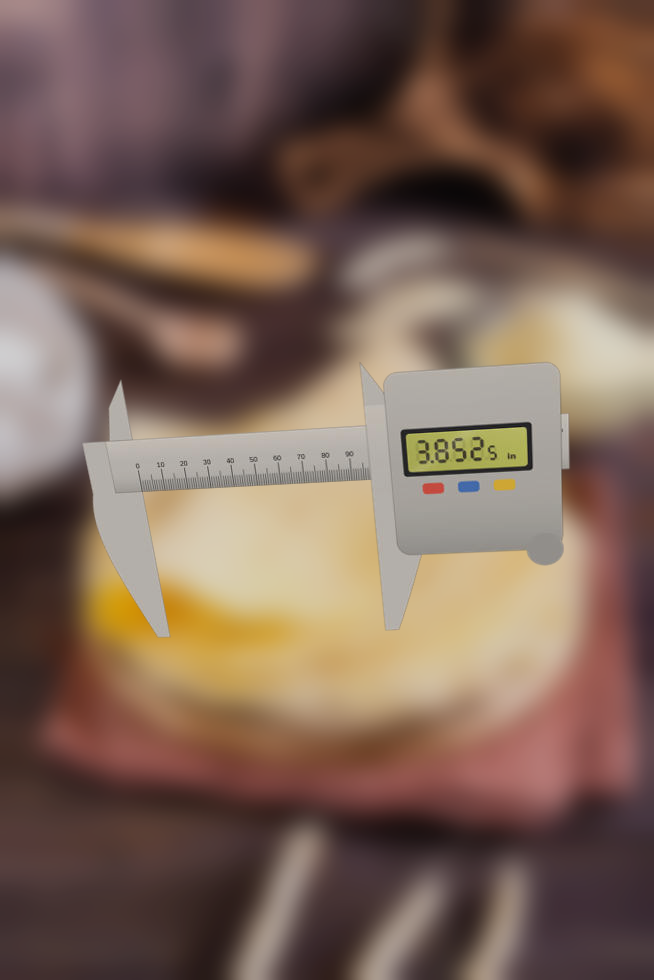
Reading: 3.8525 in
